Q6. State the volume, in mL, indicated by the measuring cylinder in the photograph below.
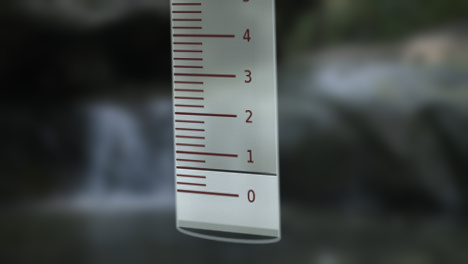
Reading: 0.6 mL
